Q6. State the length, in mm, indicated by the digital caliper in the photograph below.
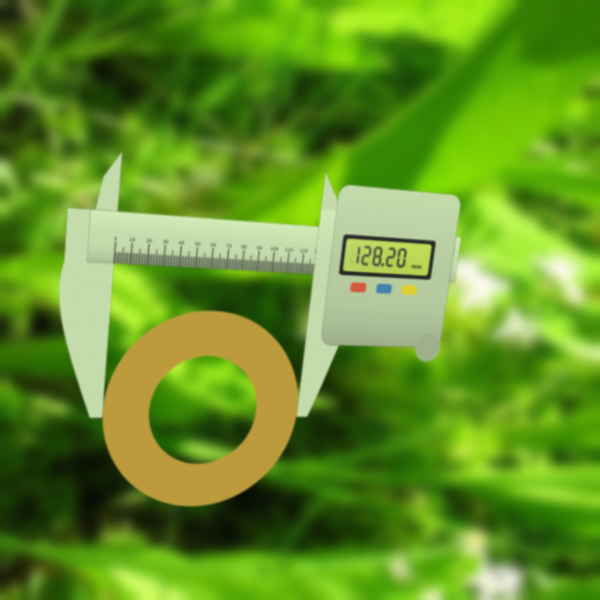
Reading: 128.20 mm
